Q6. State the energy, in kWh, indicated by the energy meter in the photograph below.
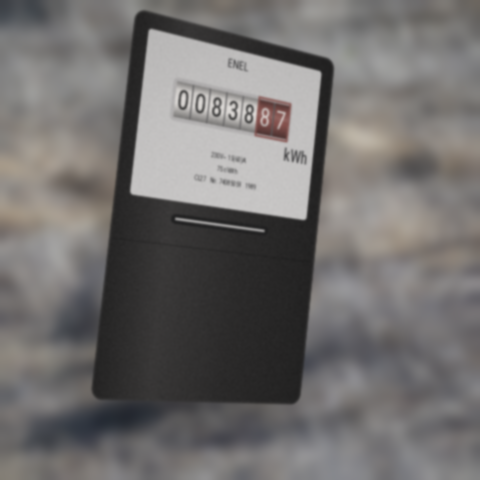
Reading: 838.87 kWh
